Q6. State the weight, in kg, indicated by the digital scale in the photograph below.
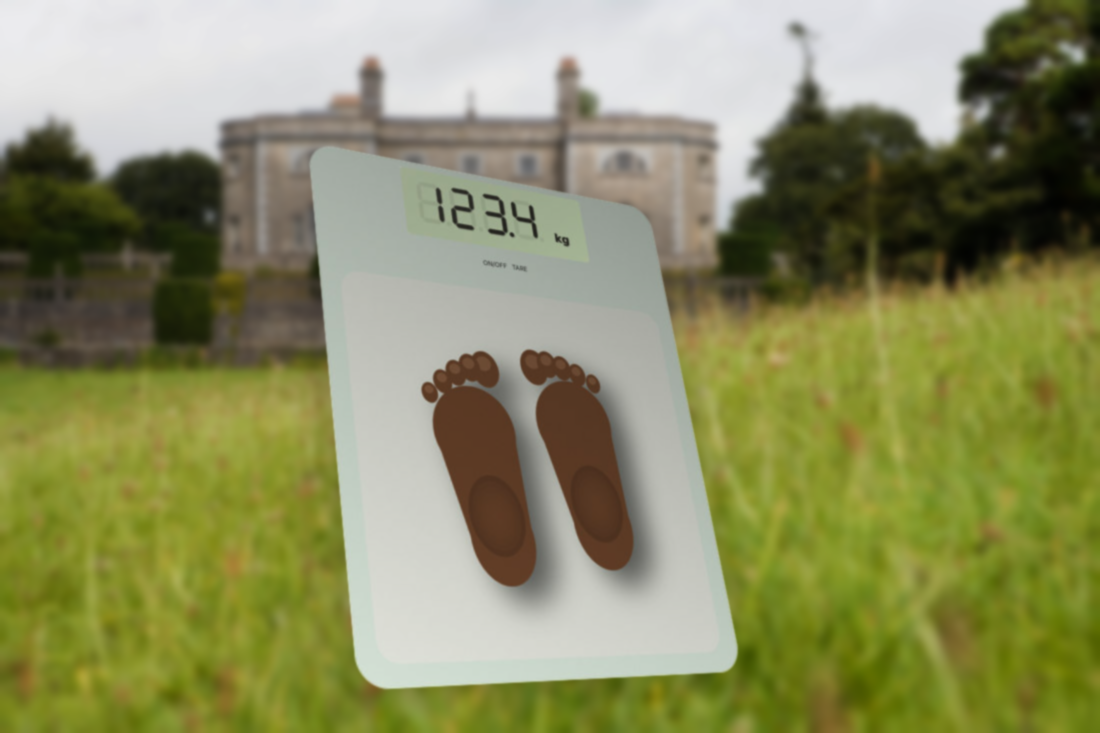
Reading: 123.4 kg
